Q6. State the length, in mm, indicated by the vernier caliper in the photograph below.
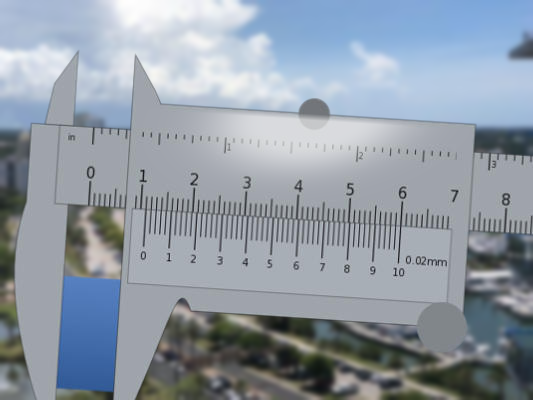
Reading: 11.0 mm
